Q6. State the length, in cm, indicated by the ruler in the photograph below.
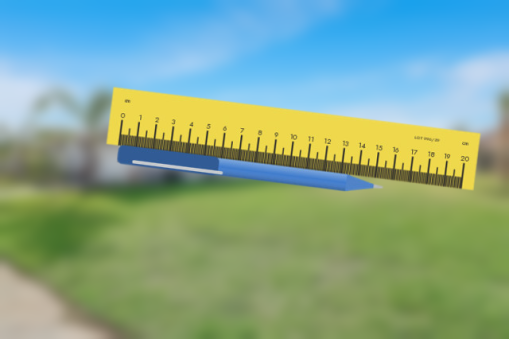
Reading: 15.5 cm
